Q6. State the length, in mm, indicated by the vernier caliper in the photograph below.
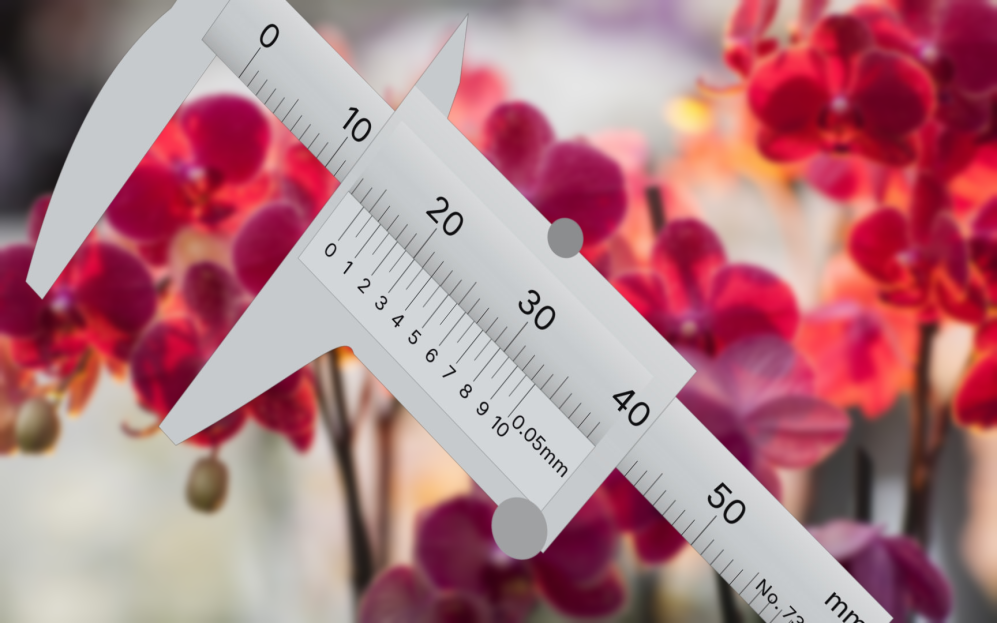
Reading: 14.4 mm
